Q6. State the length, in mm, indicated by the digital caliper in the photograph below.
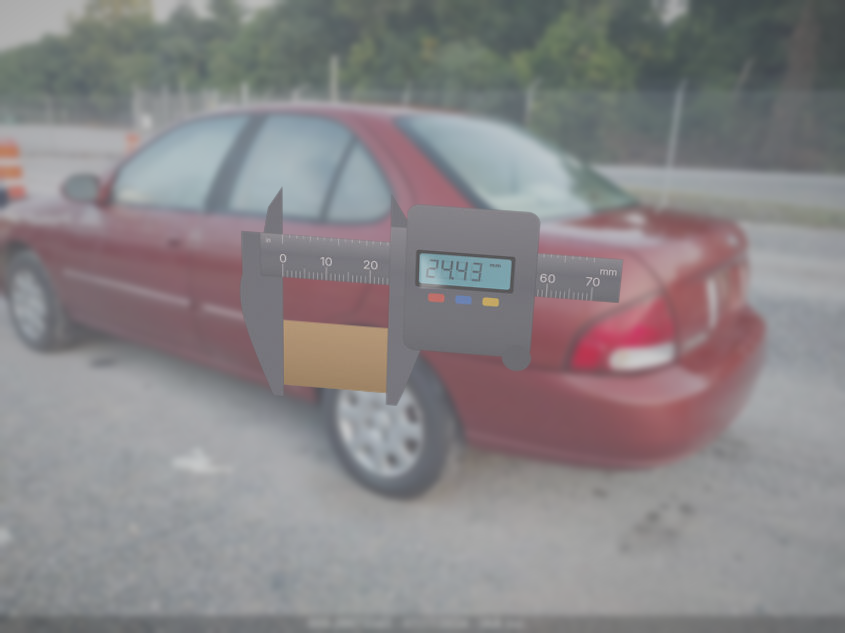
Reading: 24.43 mm
